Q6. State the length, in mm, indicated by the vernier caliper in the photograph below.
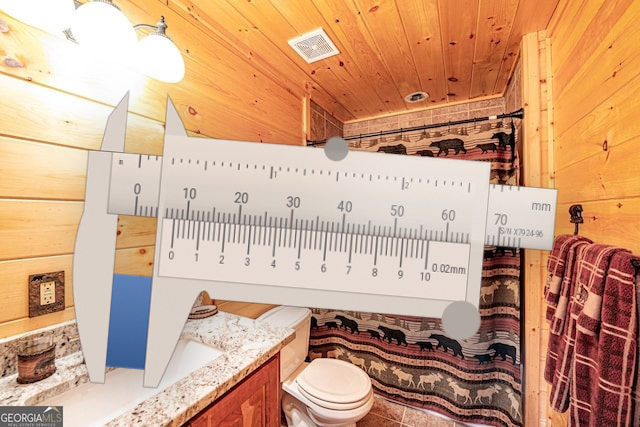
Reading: 7.5 mm
